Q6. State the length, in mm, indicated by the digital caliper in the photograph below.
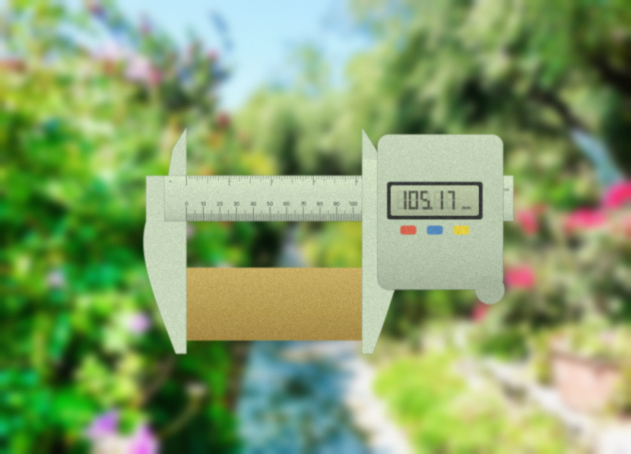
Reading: 105.17 mm
